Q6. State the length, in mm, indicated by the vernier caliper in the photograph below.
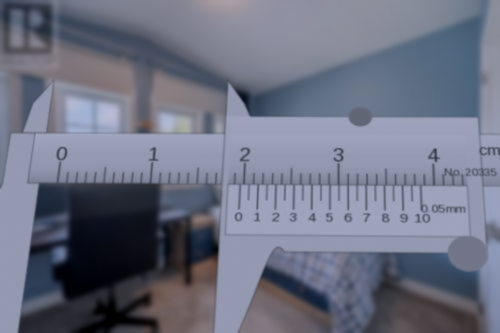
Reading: 19.6 mm
